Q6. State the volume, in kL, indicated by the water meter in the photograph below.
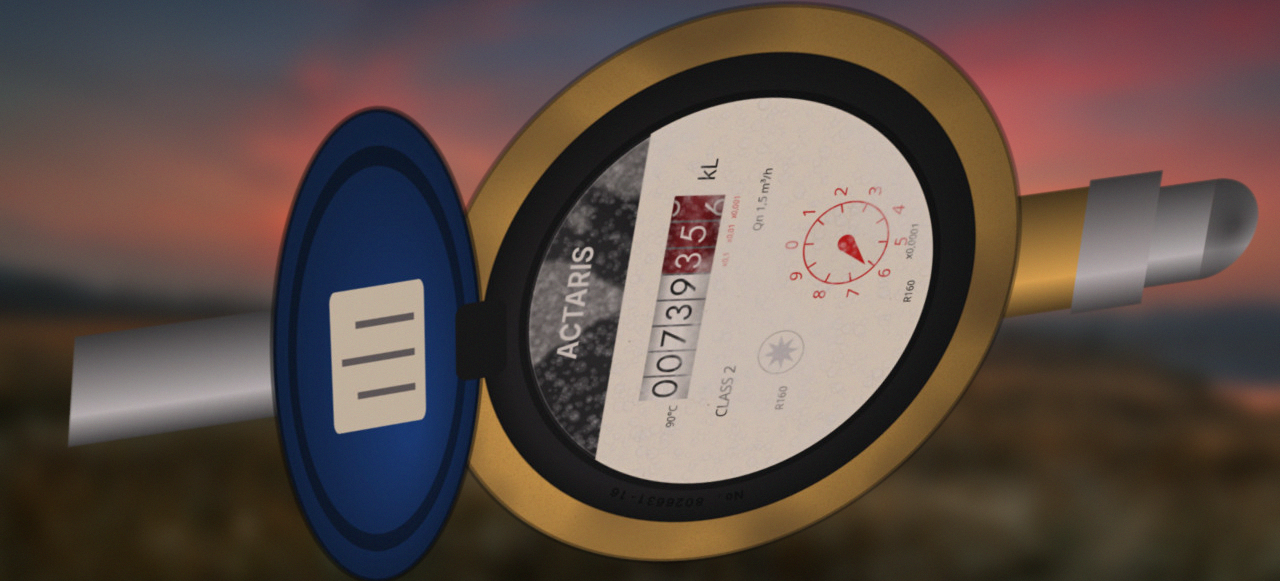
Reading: 739.3556 kL
